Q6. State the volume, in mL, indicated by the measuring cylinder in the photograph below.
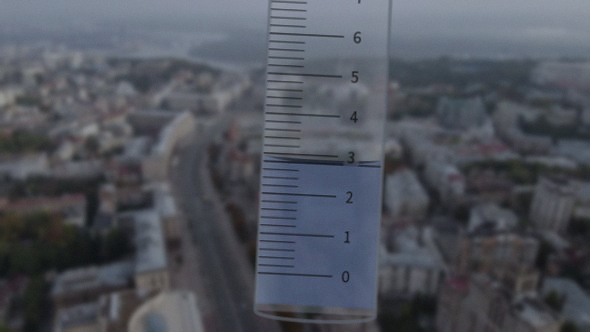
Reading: 2.8 mL
